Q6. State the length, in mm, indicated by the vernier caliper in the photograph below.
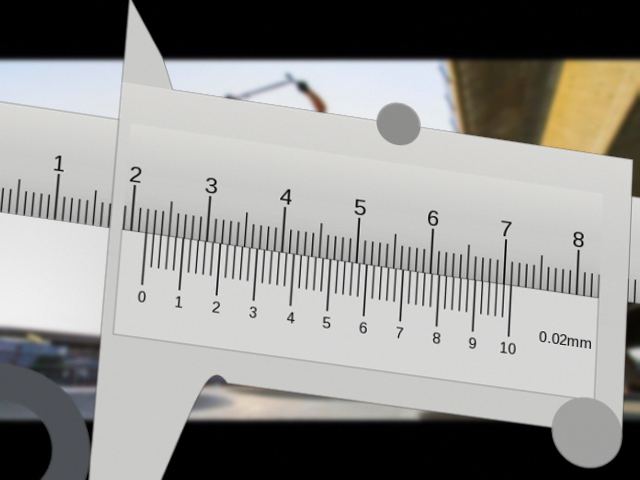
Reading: 22.0 mm
